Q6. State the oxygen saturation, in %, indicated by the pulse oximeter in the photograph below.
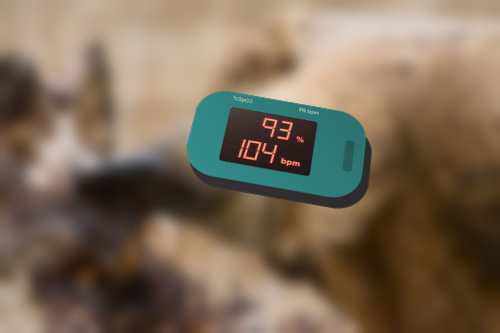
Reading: 93 %
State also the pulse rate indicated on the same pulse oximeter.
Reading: 104 bpm
